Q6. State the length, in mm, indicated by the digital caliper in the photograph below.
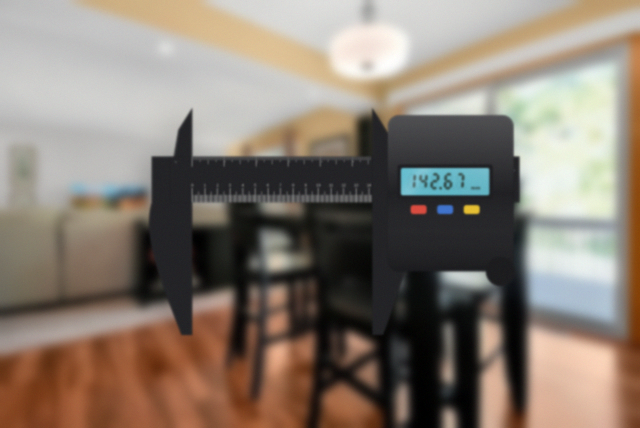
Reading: 142.67 mm
